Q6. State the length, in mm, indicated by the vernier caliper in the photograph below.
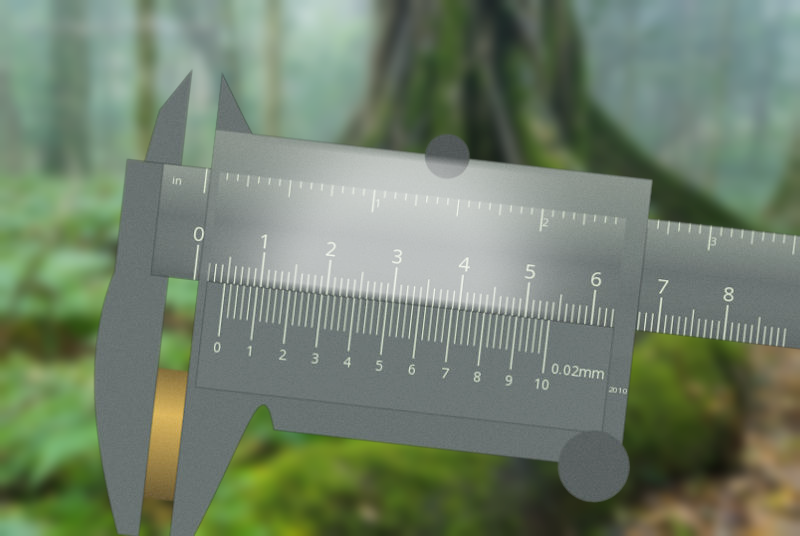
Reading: 4.6 mm
